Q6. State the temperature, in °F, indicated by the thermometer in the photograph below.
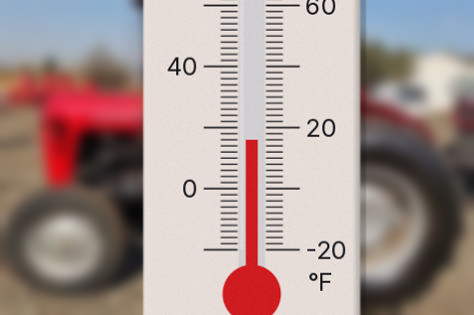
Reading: 16 °F
